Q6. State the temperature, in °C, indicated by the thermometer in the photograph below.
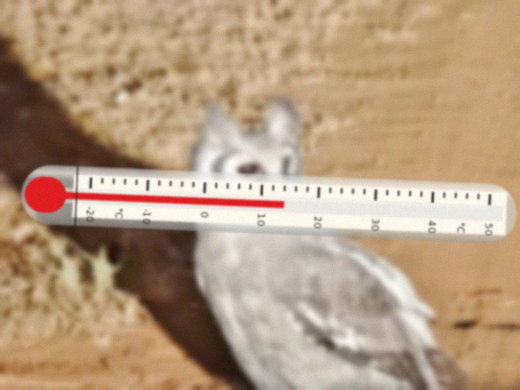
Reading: 14 °C
